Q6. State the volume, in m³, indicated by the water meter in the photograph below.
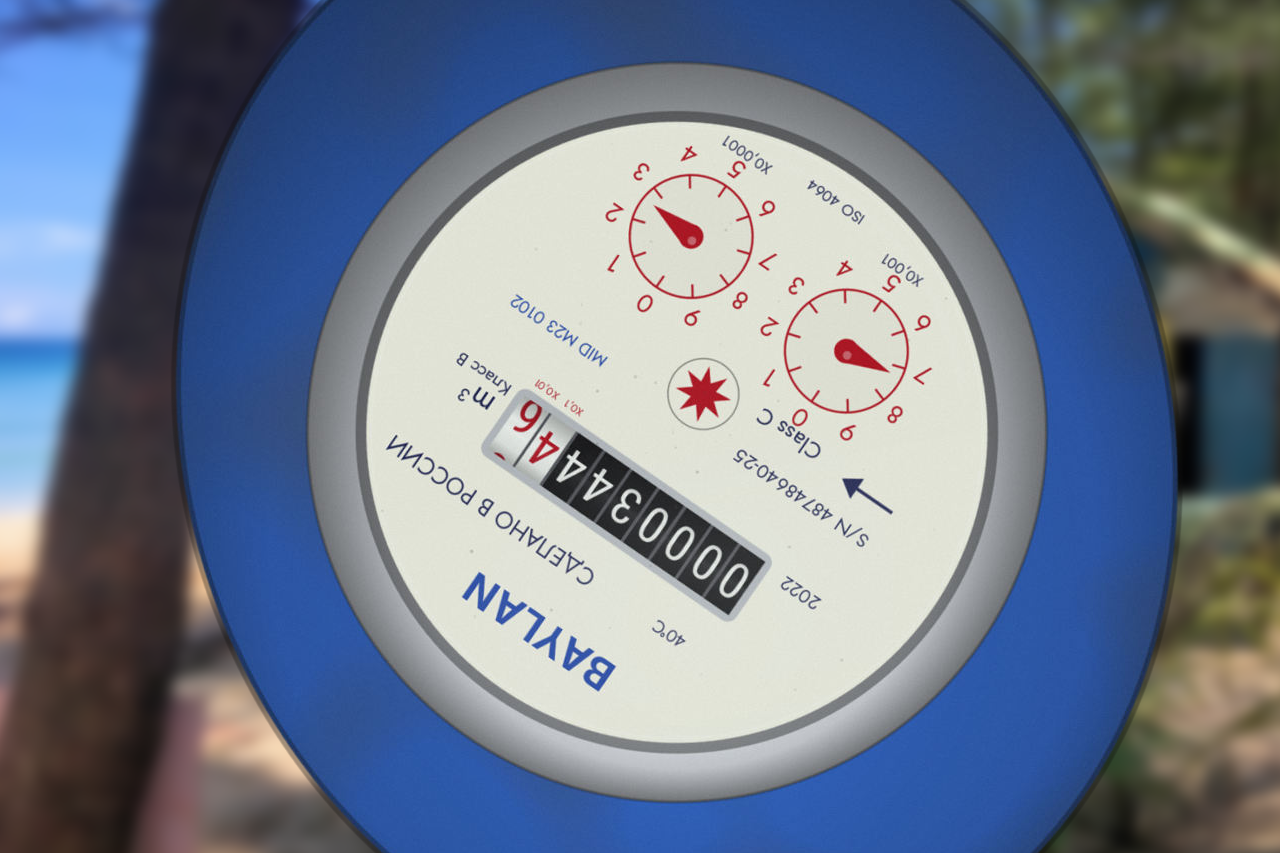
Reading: 344.4572 m³
